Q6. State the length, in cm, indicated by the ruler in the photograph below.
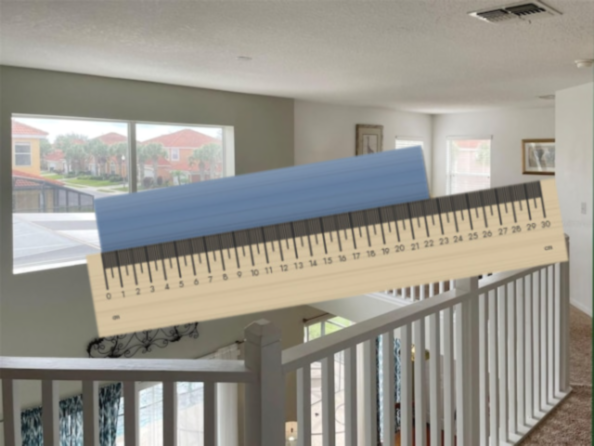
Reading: 22.5 cm
